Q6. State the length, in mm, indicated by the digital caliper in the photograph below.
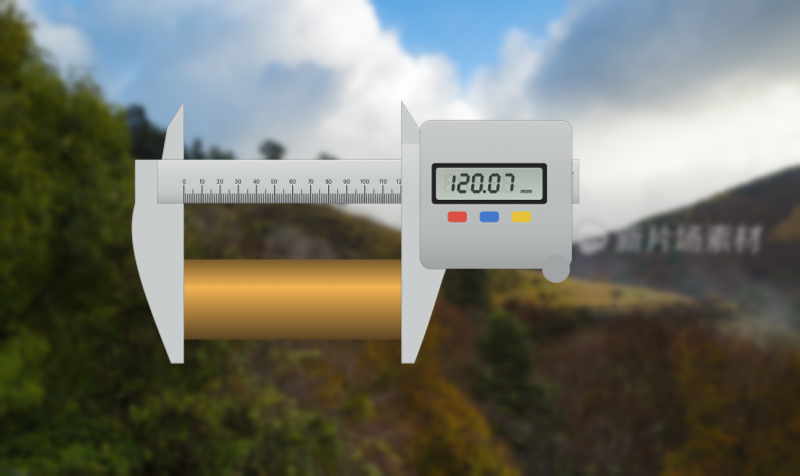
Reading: 120.07 mm
